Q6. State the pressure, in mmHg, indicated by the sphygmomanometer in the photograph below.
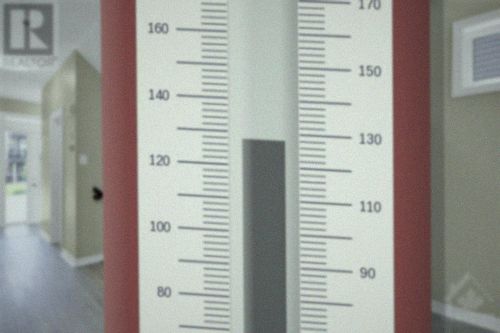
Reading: 128 mmHg
